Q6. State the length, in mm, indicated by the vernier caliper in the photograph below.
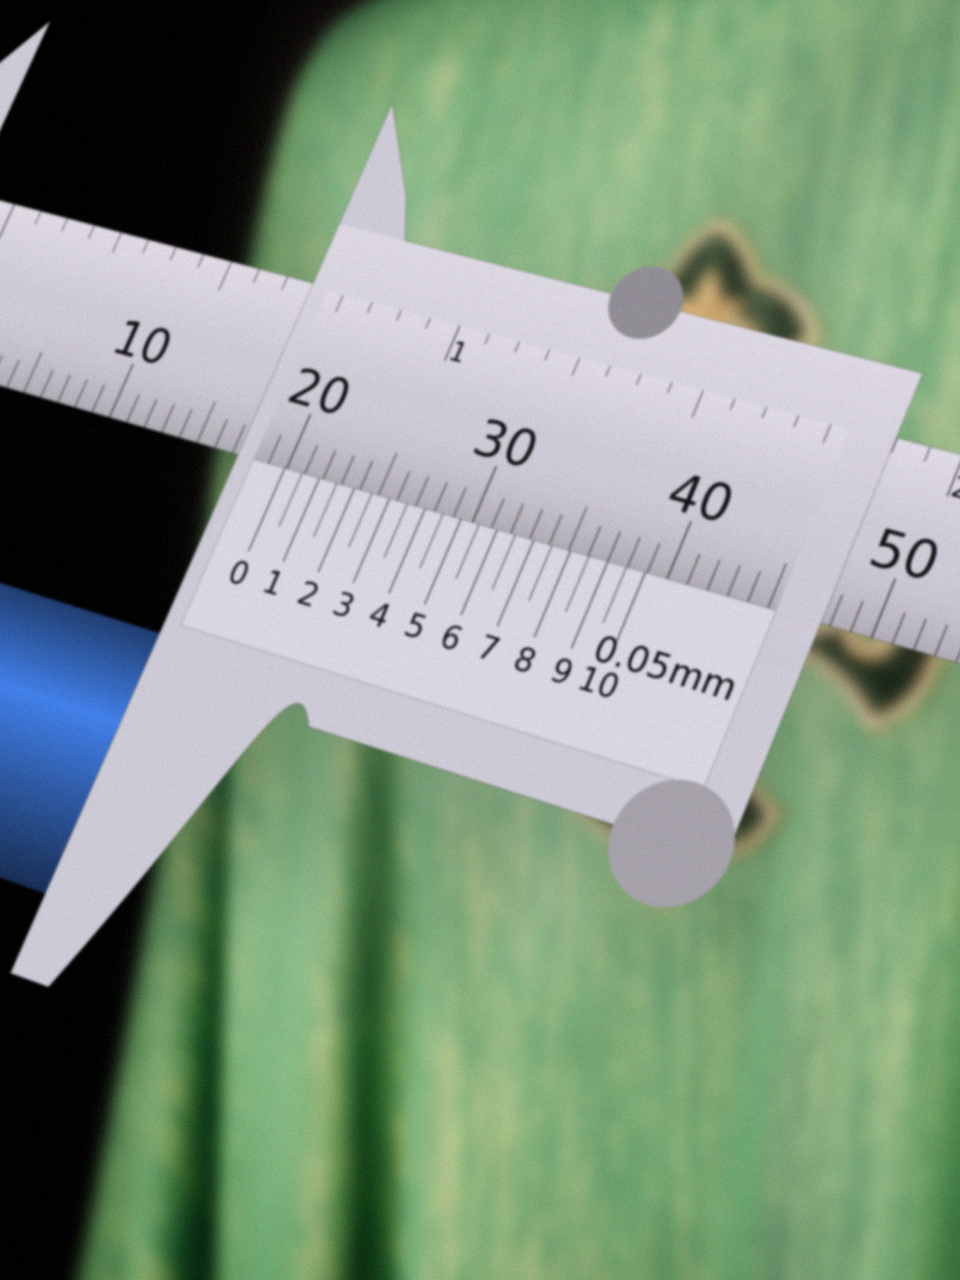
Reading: 19.9 mm
